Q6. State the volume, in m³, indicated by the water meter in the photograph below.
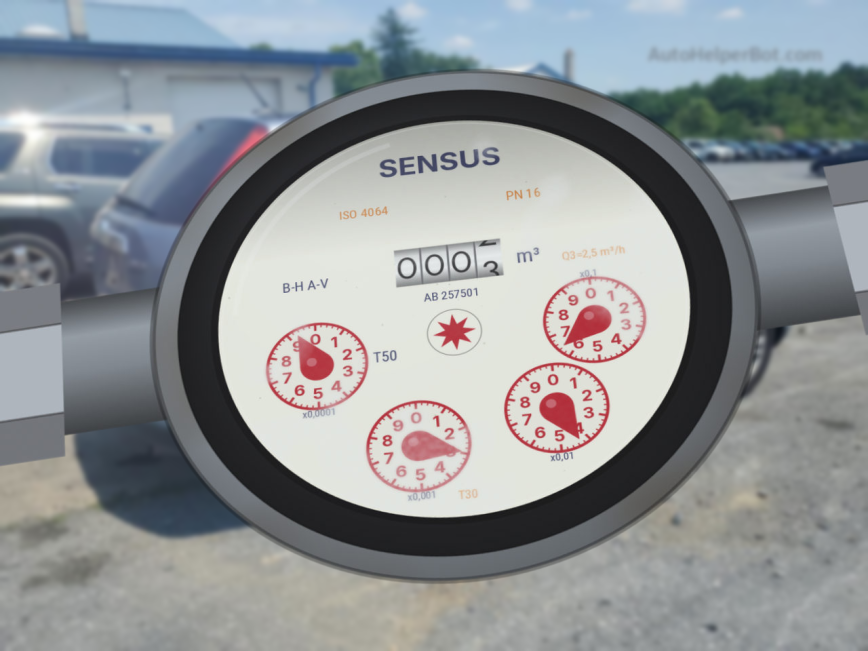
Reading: 2.6429 m³
